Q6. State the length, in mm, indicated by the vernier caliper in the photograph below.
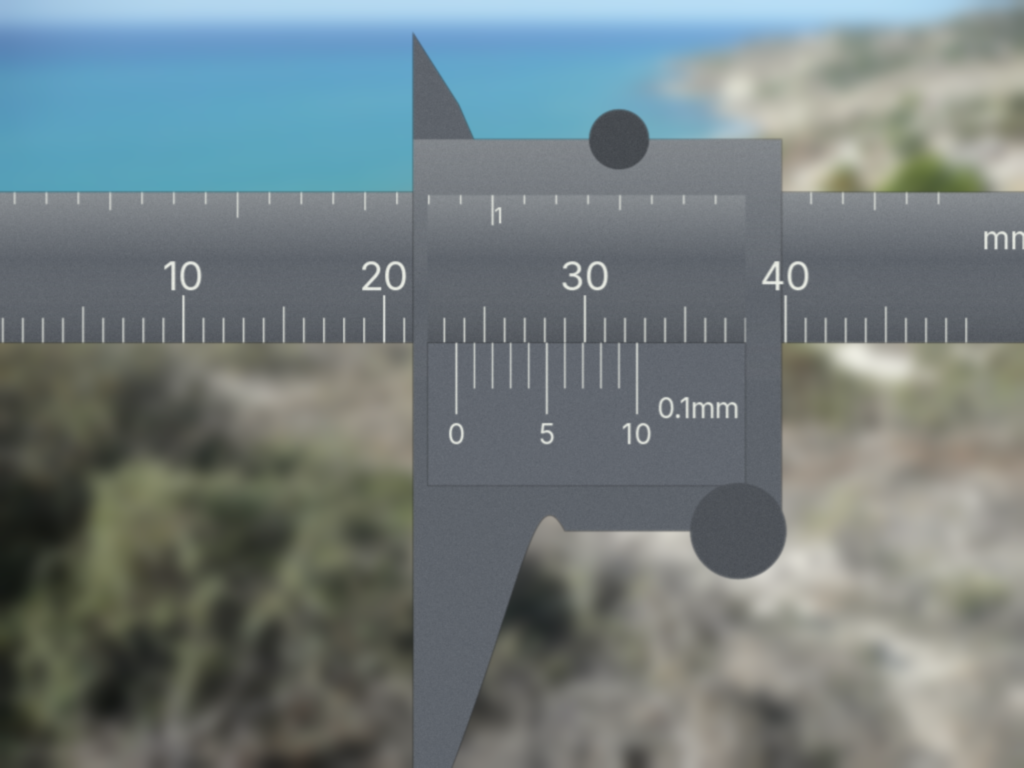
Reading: 23.6 mm
